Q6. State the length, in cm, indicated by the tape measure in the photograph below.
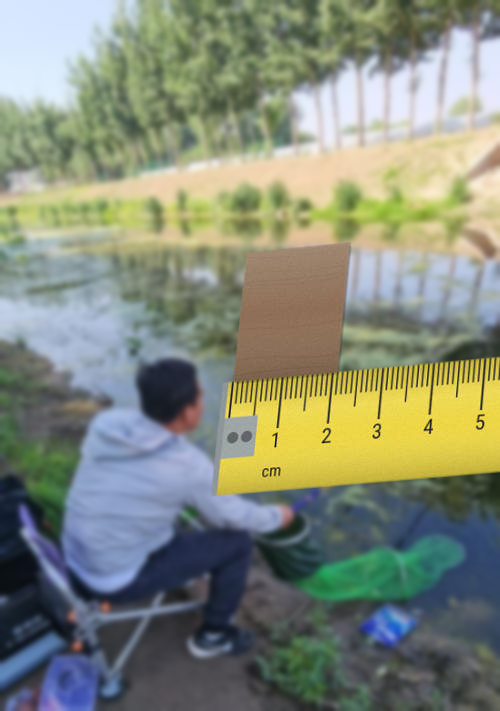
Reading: 2.1 cm
